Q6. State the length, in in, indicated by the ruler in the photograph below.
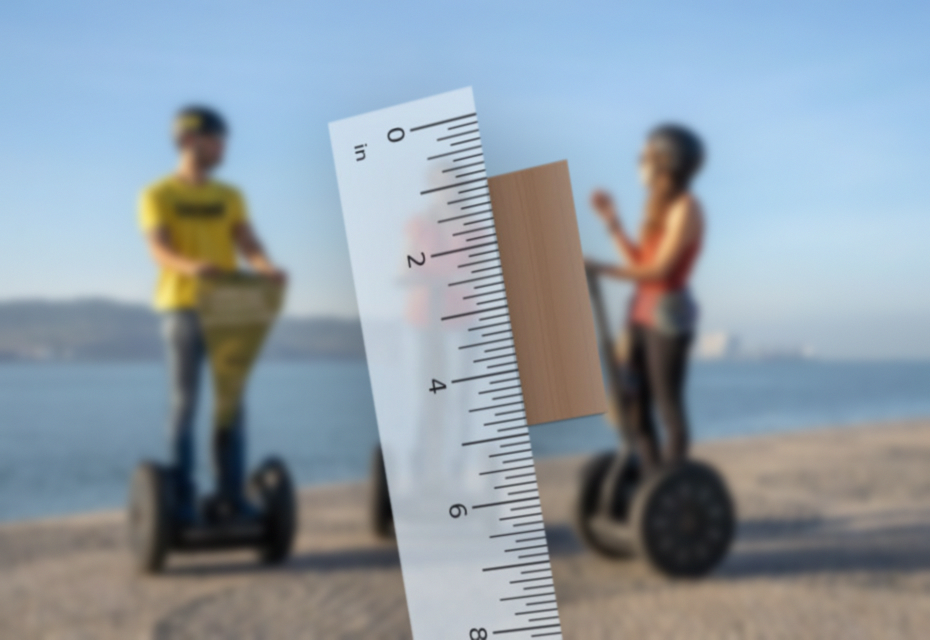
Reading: 3.875 in
